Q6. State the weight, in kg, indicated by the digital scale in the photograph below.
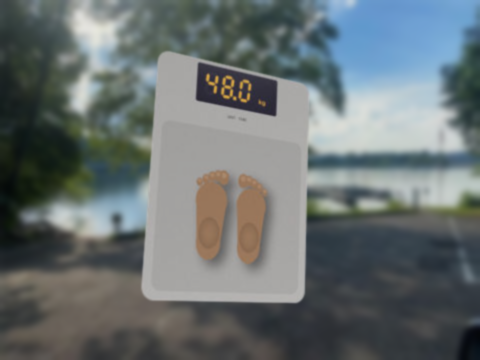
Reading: 48.0 kg
